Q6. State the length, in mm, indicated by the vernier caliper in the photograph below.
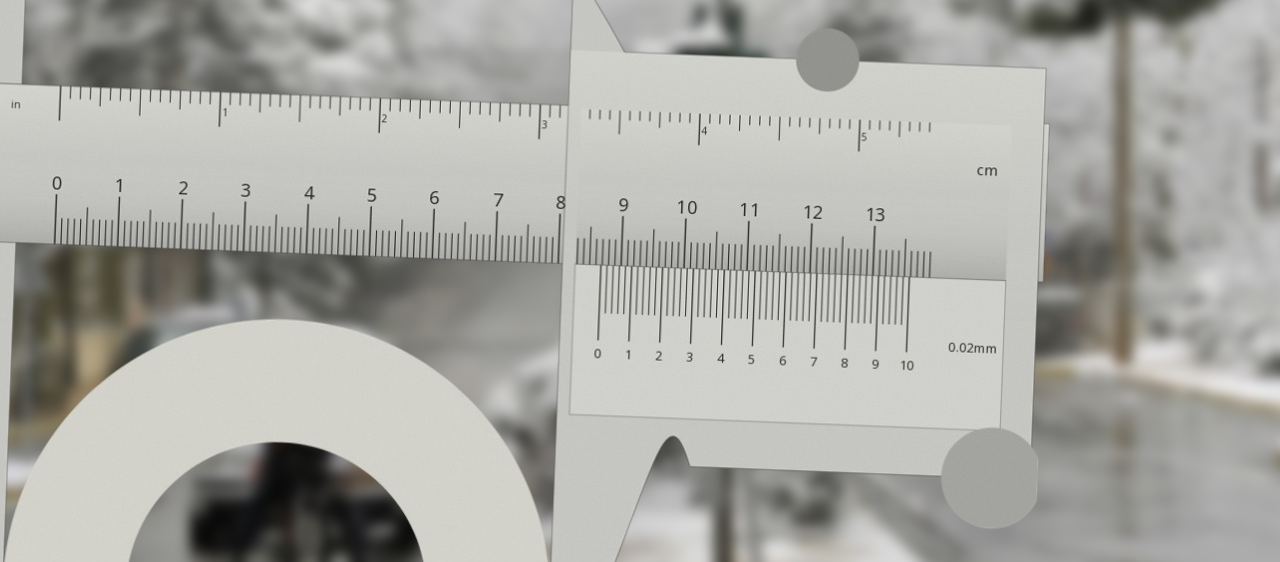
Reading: 86.8 mm
